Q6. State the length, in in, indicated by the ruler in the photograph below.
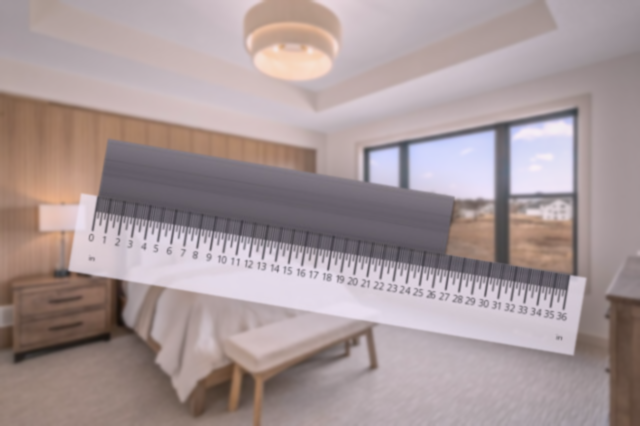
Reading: 26.5 in
